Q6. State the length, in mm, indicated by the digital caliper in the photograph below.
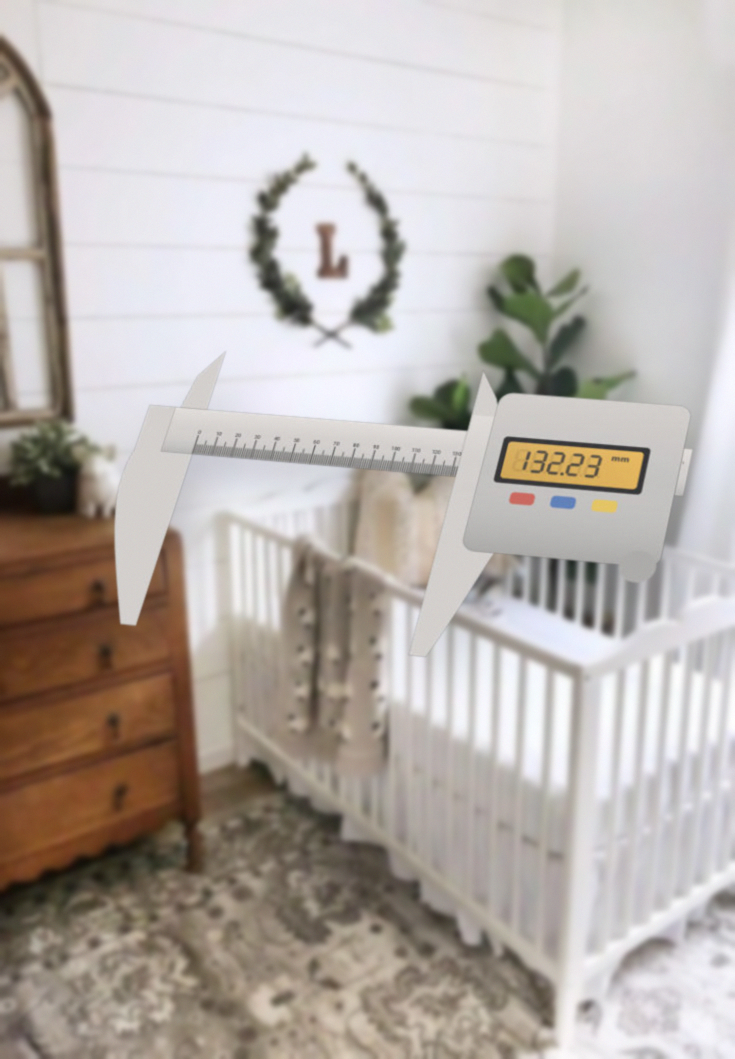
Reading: 132.23 mm
